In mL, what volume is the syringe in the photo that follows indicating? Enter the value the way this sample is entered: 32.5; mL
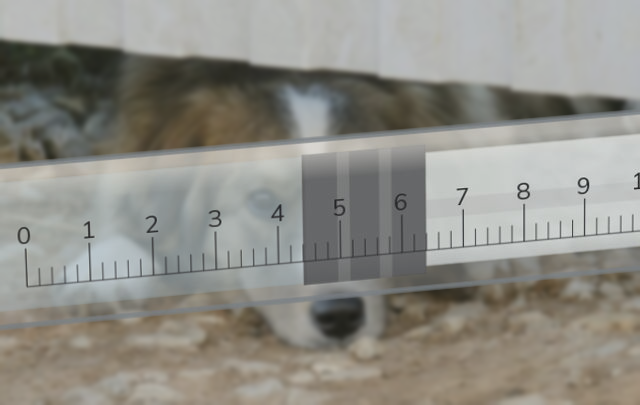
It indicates 4.4; mL
